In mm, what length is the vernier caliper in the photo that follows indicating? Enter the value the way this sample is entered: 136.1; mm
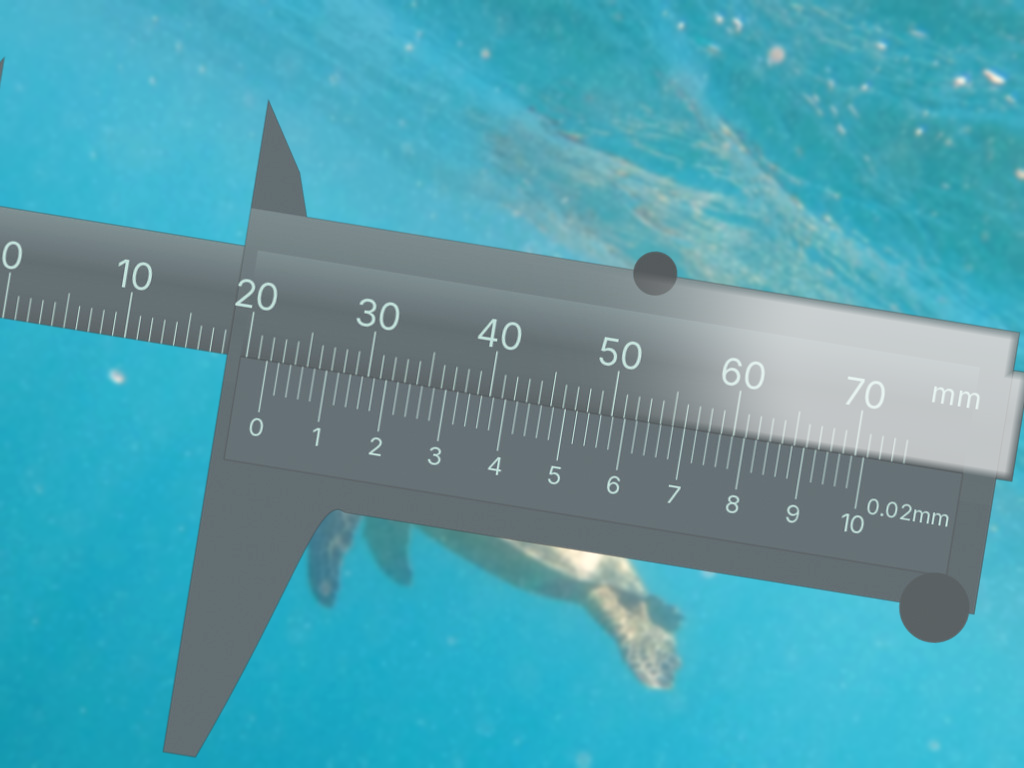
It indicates 21.7; mm
